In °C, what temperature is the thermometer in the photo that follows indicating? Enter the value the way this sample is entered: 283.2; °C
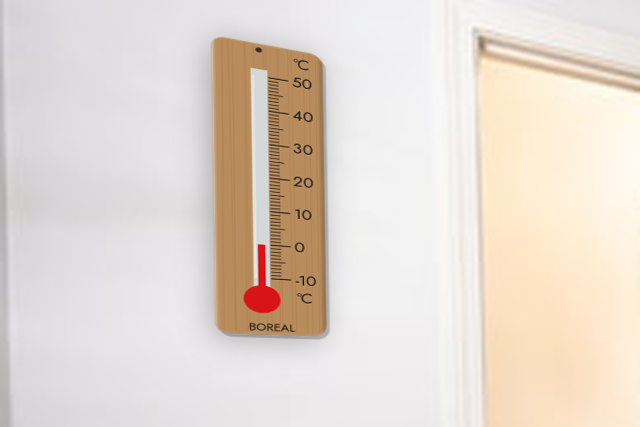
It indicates 0; °C
